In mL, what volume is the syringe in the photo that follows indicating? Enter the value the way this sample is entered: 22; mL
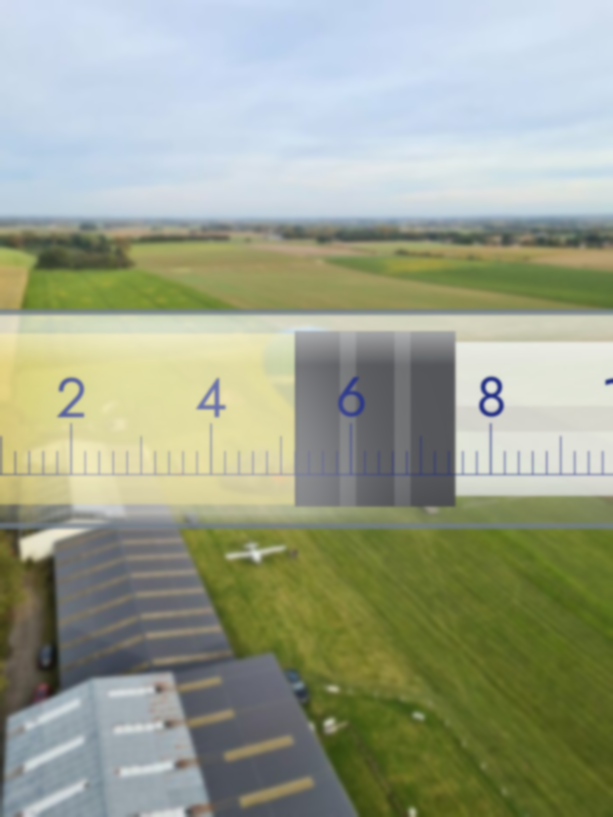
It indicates 5.2; mL
